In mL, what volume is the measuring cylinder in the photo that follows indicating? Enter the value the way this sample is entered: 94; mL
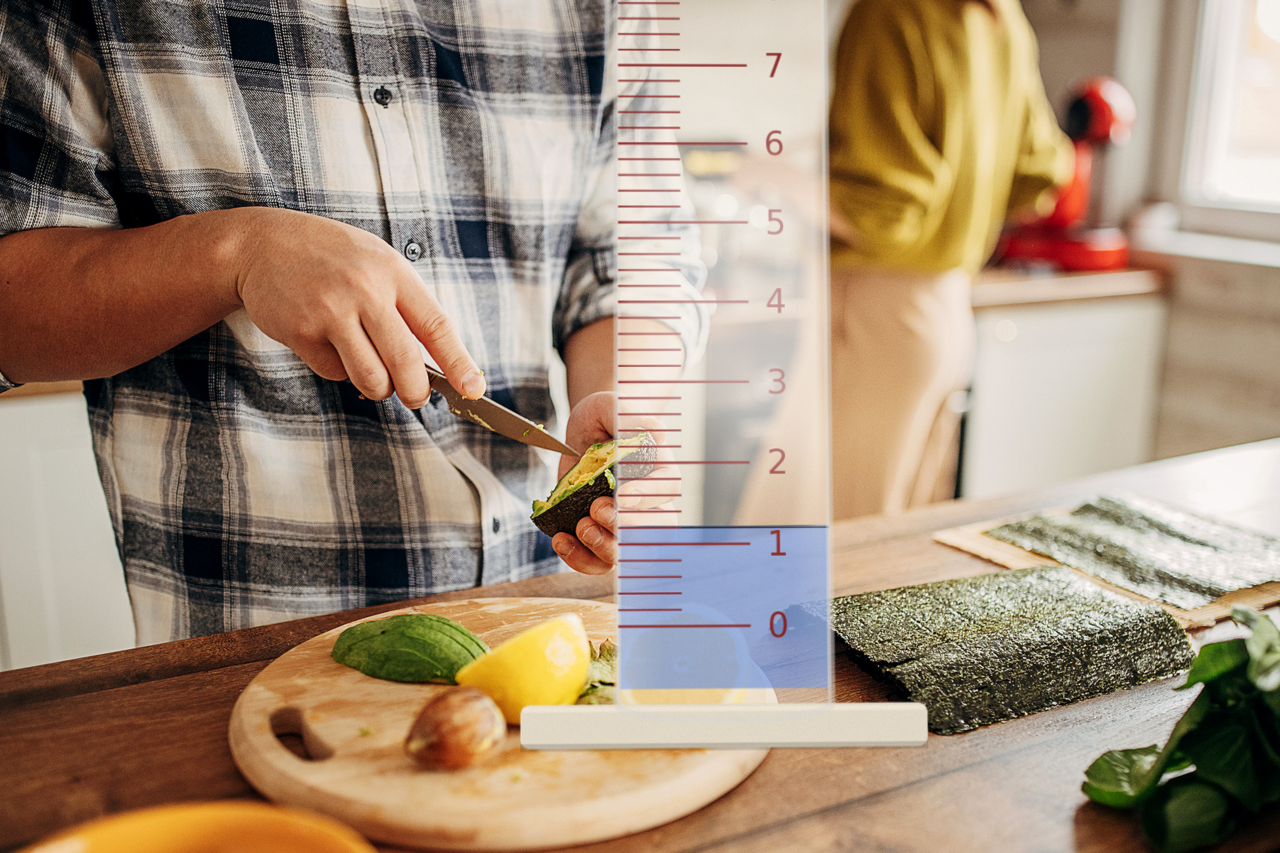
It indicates 1.2; mL
